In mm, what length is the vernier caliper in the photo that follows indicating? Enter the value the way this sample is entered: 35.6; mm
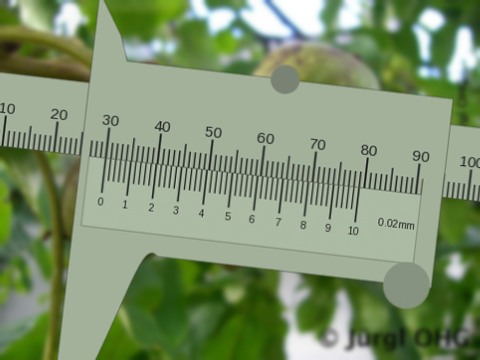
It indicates 30.0; mm
